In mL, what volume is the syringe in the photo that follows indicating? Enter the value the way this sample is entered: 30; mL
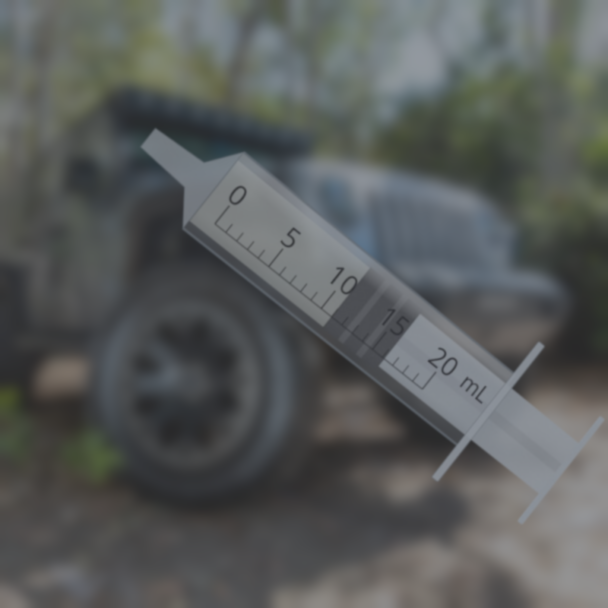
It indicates 11; mL
